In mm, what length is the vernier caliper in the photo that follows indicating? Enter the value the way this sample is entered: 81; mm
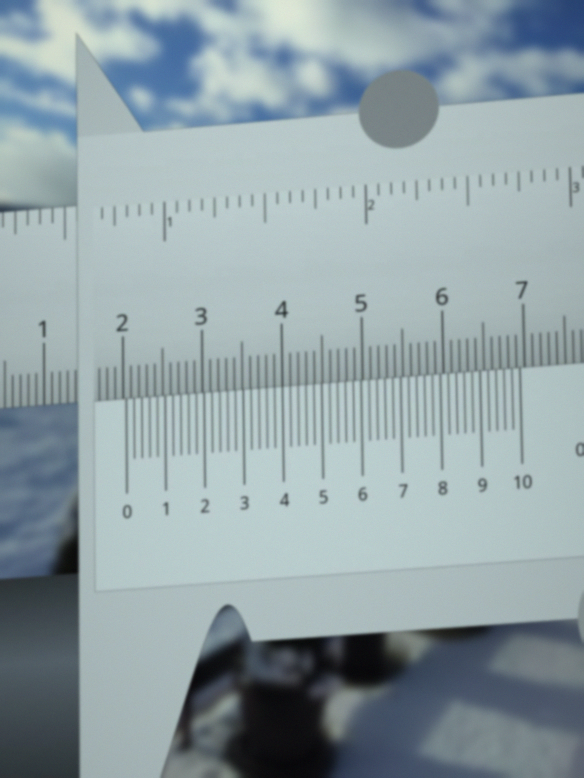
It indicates 20.4; mm
